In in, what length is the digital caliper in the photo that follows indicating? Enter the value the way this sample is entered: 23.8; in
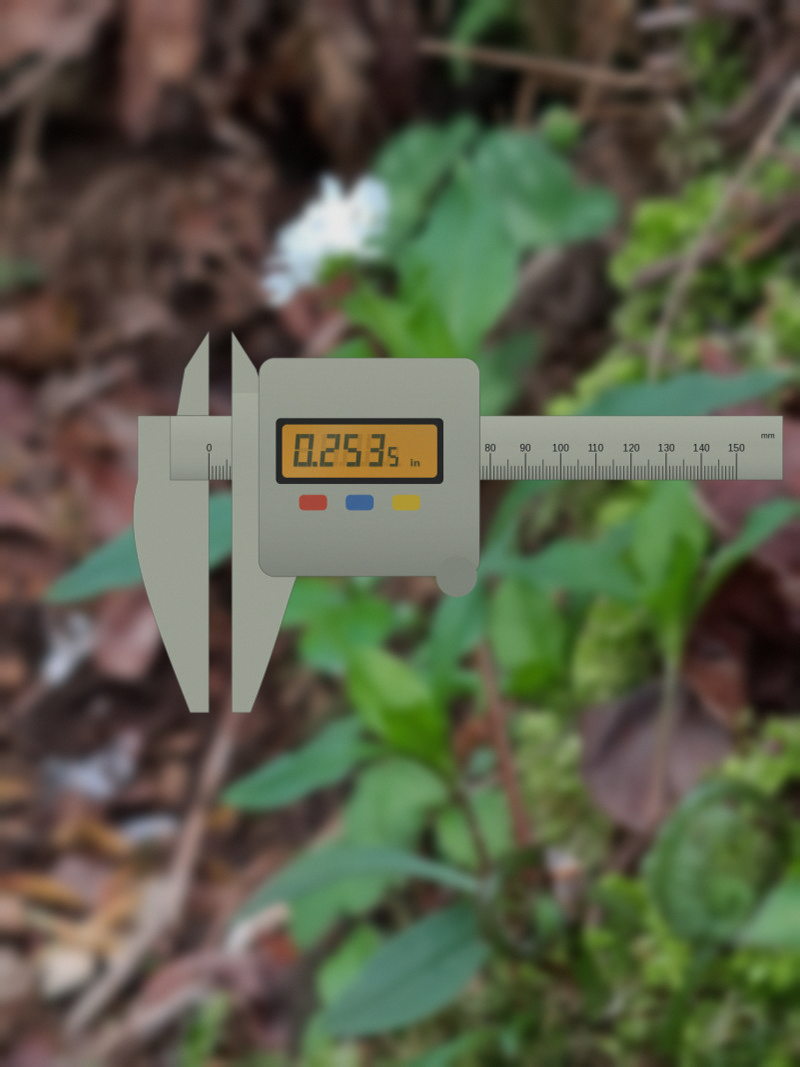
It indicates 0.2535; in
